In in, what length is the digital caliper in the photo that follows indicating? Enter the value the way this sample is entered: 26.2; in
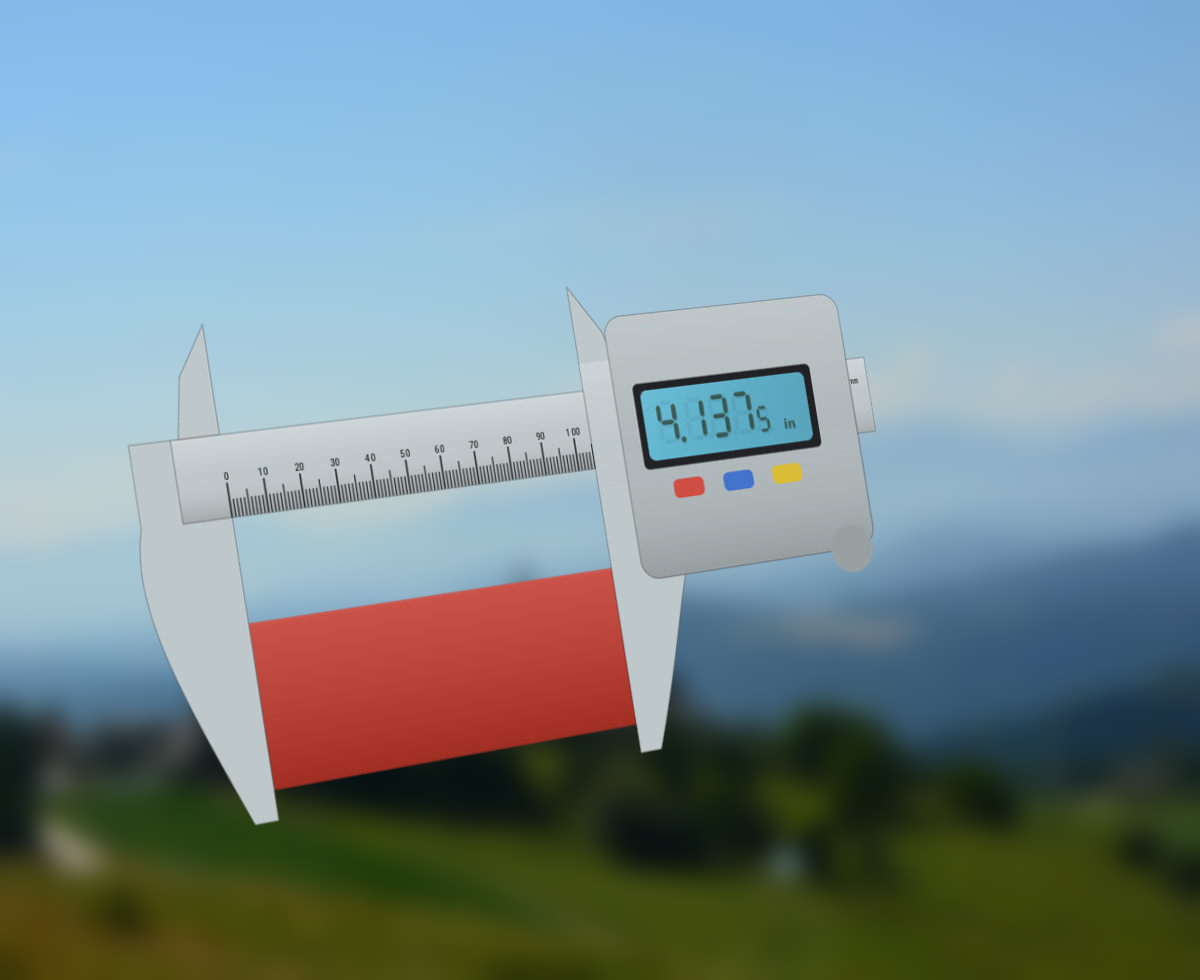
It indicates 4.1375; in
